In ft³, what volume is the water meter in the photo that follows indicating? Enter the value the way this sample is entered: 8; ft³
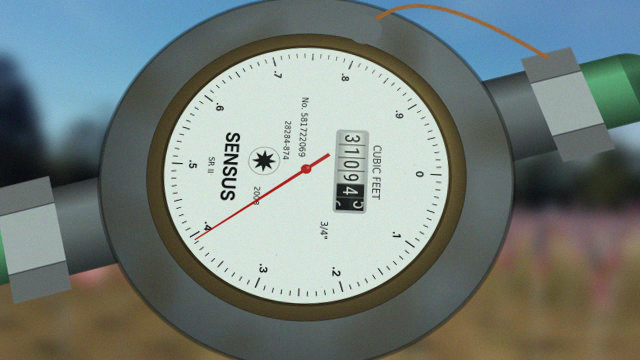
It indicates 310945.39; ft³
